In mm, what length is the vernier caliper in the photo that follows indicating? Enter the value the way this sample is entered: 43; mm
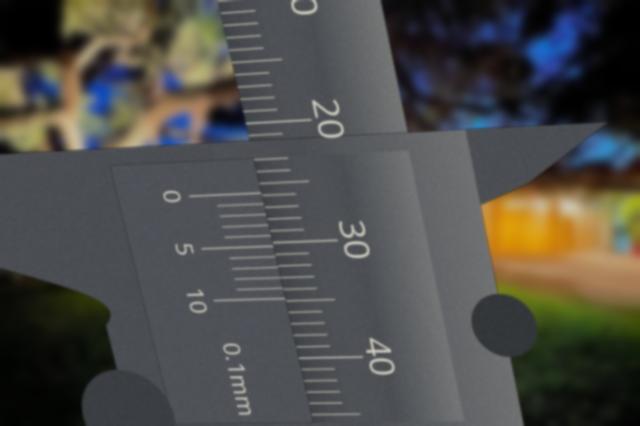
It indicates 25.8; mm
